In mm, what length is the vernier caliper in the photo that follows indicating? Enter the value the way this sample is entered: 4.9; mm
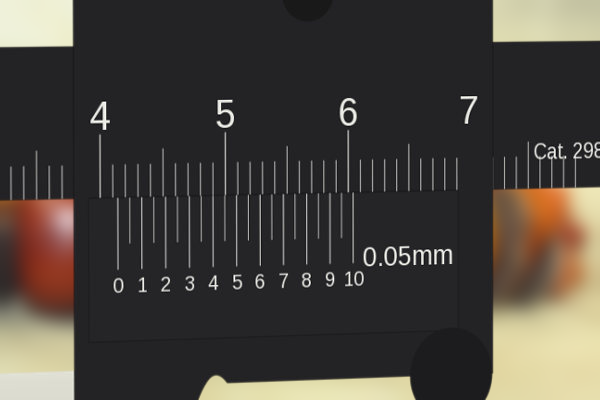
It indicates 41.4; mm
